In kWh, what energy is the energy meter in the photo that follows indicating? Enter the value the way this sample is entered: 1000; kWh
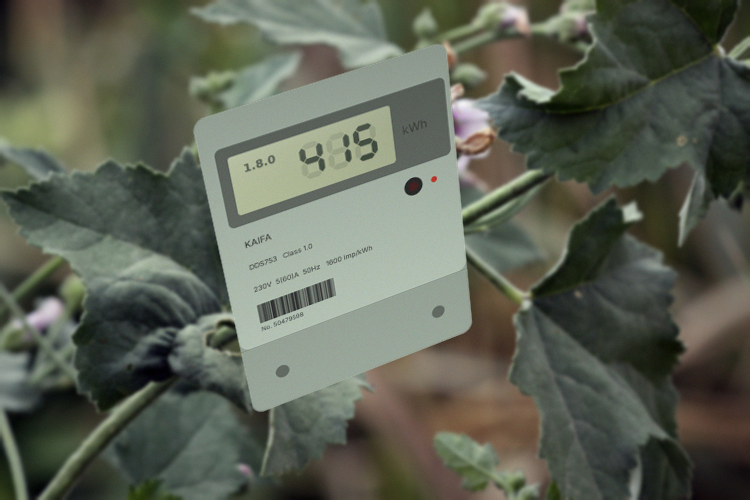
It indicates 415; kWh
